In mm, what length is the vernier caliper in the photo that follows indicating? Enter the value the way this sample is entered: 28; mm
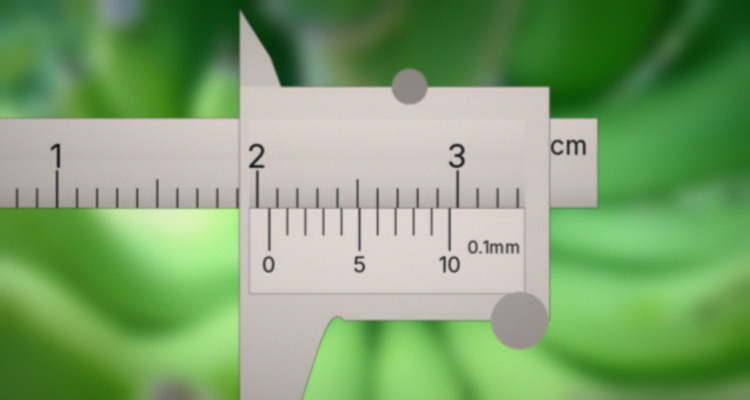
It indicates 20.6; mm
